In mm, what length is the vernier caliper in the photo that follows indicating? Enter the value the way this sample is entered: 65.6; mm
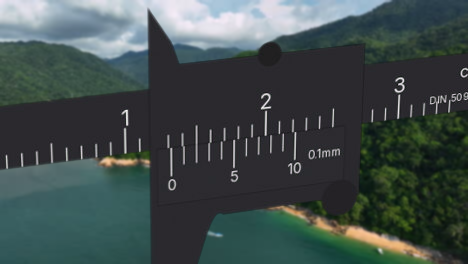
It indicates 13.2; mm
